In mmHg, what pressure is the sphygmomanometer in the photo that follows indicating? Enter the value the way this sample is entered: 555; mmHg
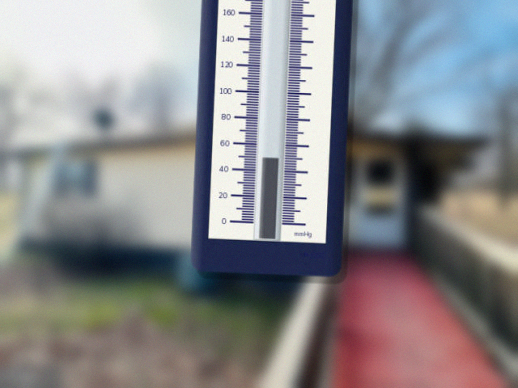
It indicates 50; mmHg
